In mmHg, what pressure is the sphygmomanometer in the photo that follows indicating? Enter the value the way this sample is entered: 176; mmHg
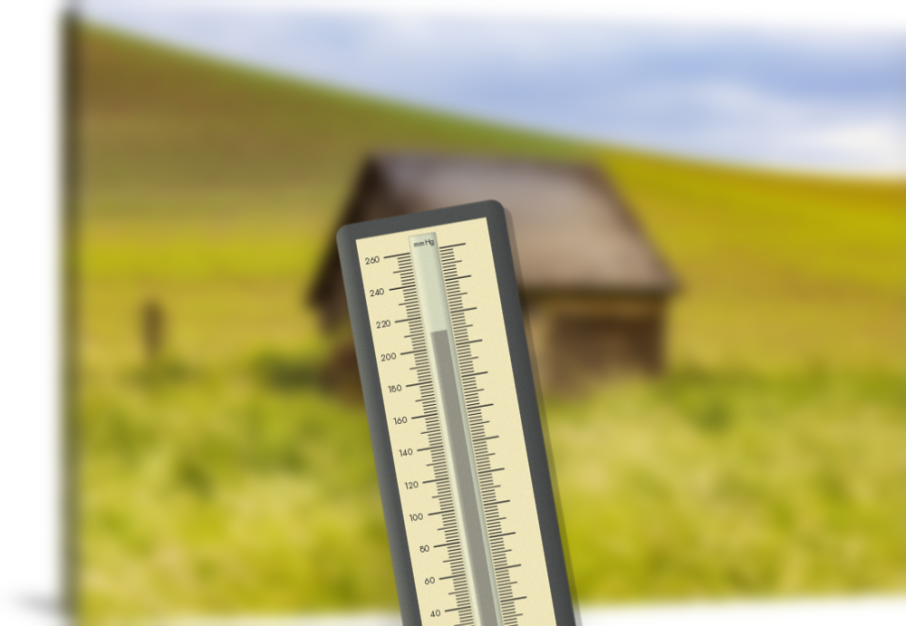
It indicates 210; mmHg
